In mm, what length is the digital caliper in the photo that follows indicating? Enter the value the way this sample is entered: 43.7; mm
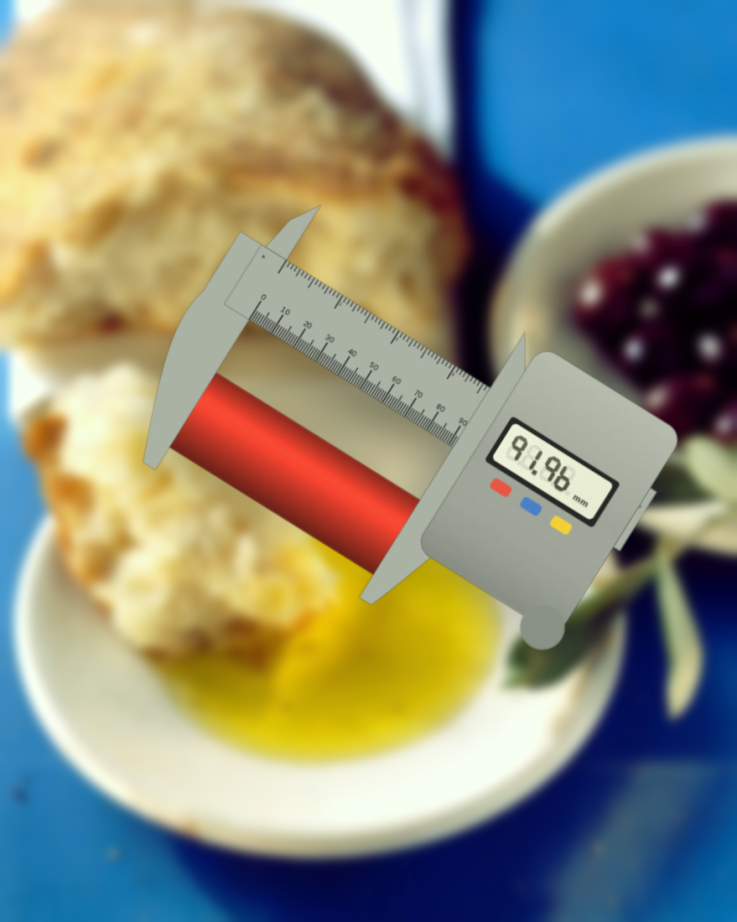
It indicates 91.96; mm
